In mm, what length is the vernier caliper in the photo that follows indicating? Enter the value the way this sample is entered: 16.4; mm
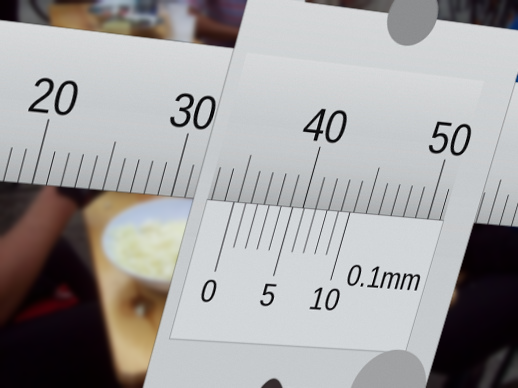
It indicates 34.7; mm
